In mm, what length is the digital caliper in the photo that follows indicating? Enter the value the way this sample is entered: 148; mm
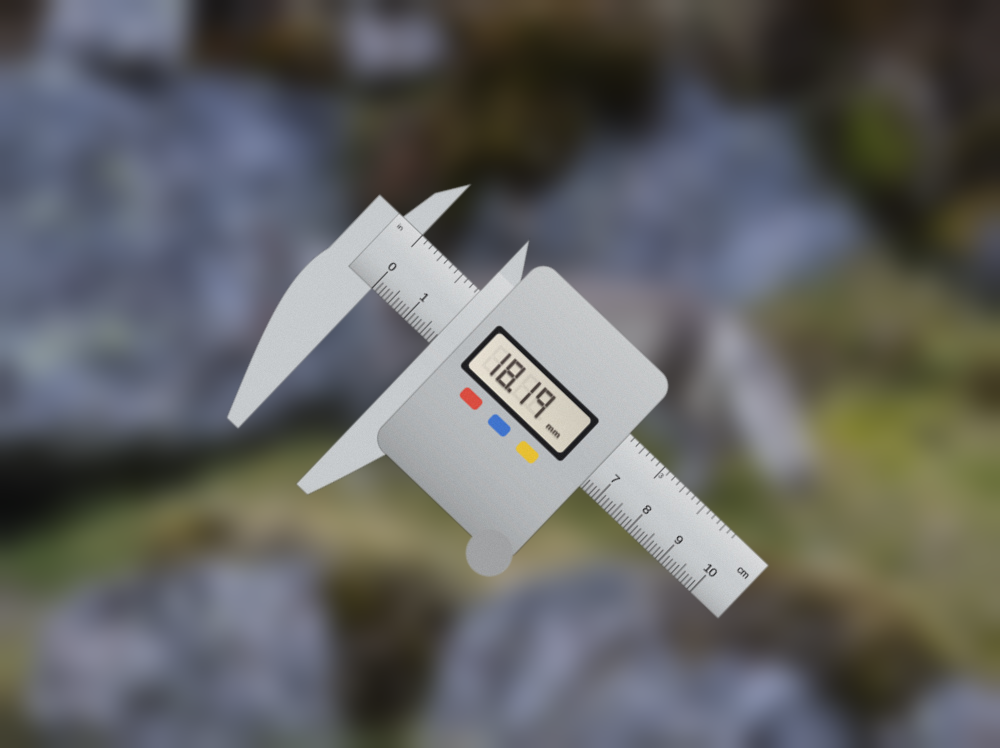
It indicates 18.19; mm
